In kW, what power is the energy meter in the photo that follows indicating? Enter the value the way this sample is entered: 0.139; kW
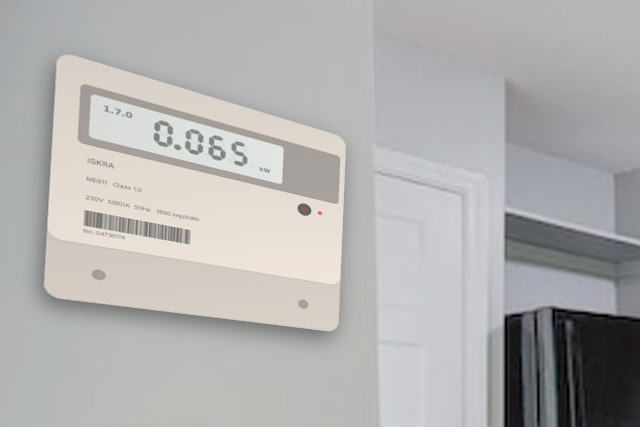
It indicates 0.065; kW
